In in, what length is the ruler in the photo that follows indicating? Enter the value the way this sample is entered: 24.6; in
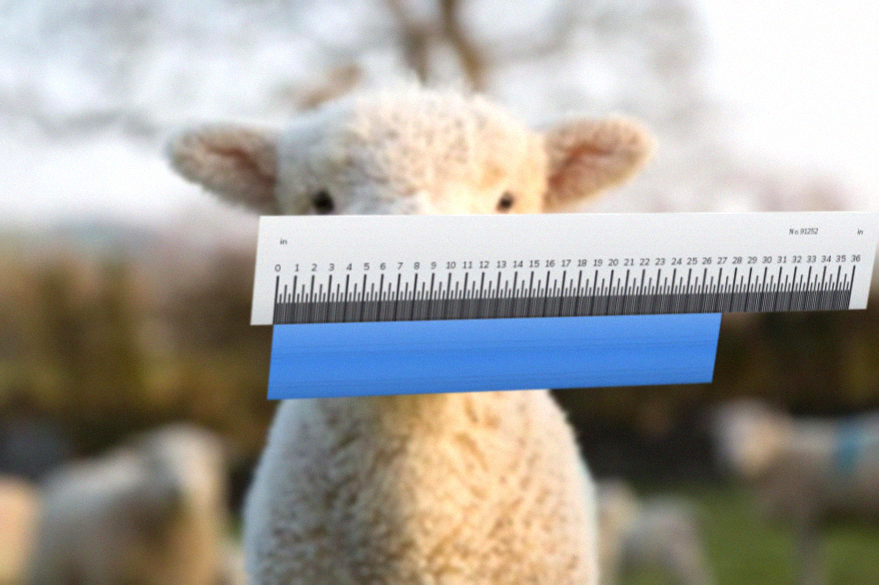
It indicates 27.5; in
